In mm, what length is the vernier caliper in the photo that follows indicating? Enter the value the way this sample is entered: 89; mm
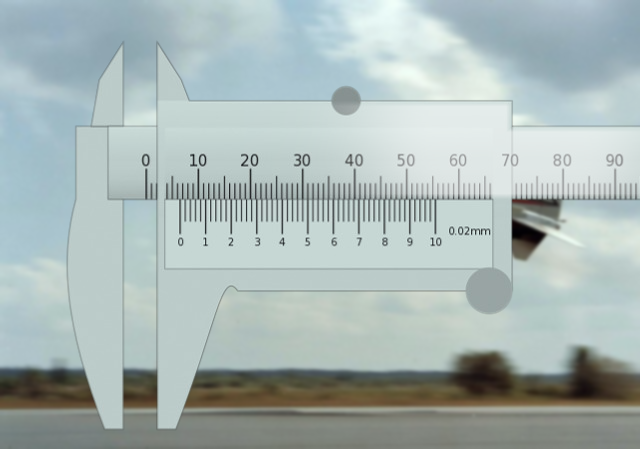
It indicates 6.5; mm
